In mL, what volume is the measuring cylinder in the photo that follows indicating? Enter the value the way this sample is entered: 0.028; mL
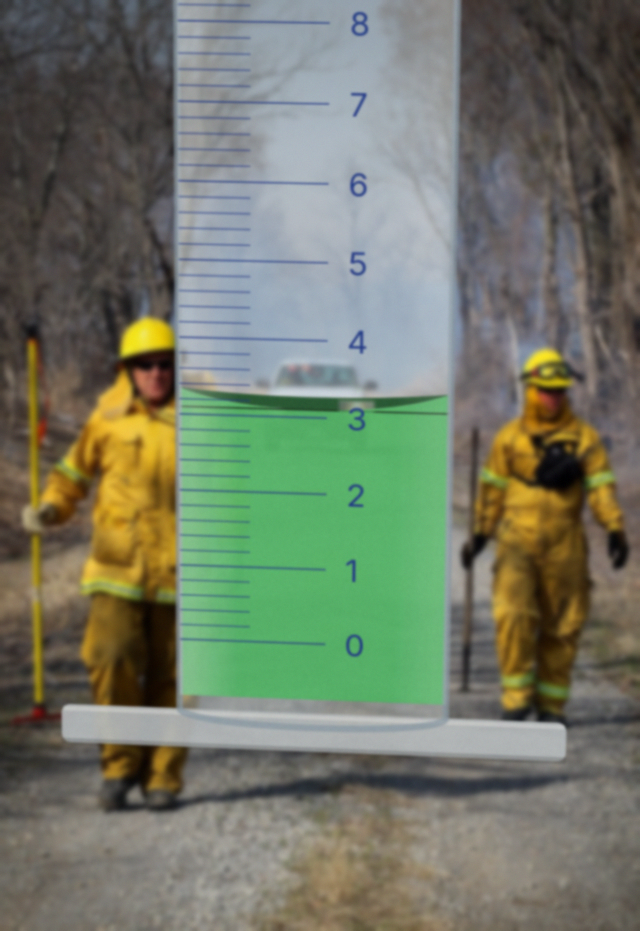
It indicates 3.1; mL
